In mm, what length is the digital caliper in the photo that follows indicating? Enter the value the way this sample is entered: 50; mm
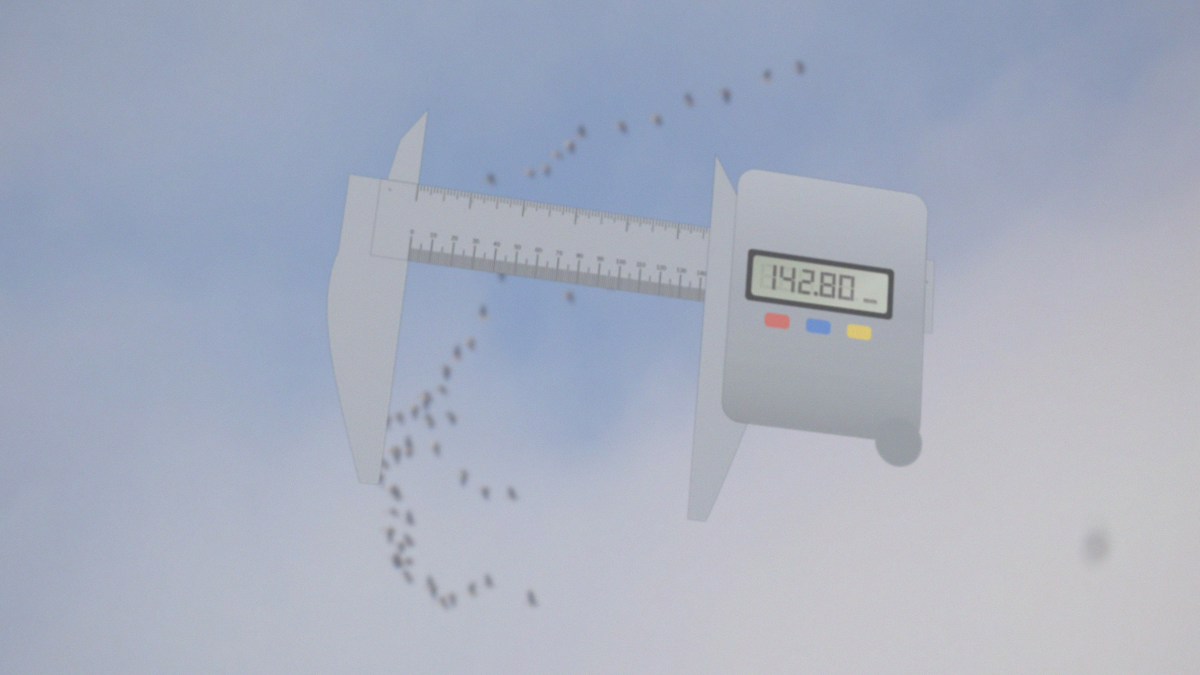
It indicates 142.80; mm
